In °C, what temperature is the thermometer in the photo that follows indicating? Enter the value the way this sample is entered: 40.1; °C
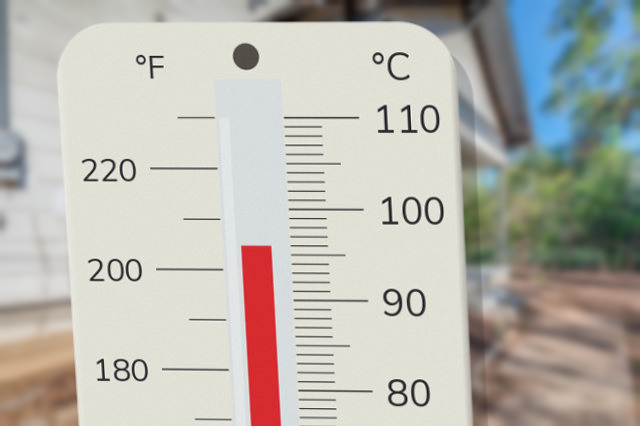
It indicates 96; °C
